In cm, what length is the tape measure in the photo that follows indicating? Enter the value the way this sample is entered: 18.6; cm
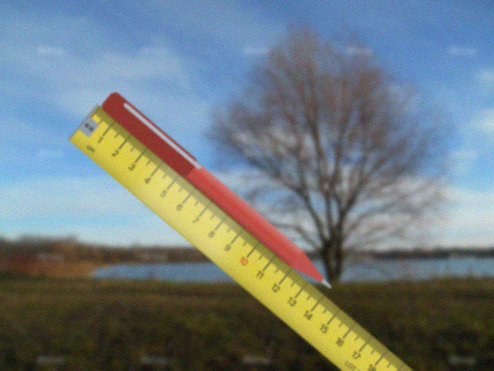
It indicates 14; cm
